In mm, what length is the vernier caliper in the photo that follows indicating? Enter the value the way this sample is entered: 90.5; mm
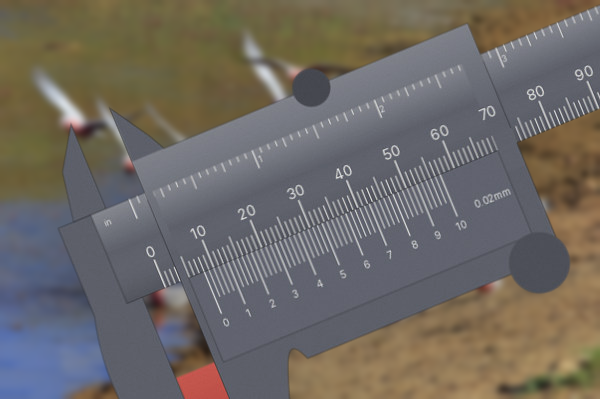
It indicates 8.0; mm
